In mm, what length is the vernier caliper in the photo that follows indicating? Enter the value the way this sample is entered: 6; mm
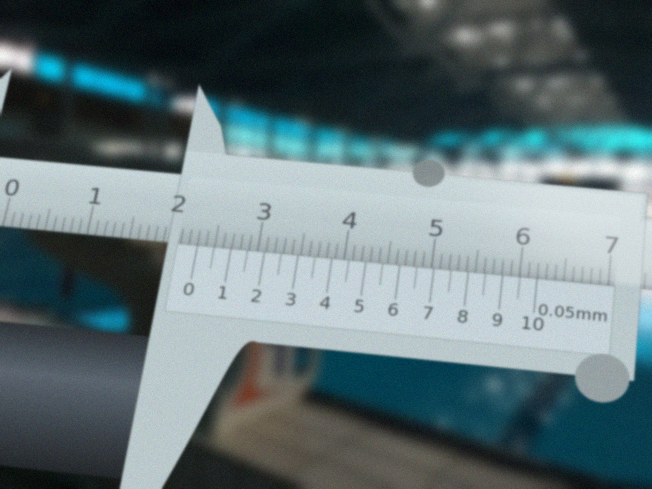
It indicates 23.0; mm
